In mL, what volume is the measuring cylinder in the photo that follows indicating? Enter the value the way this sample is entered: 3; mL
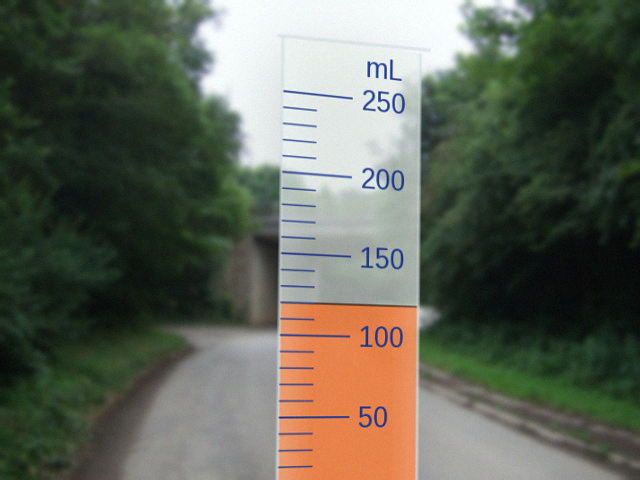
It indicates 120; mL
